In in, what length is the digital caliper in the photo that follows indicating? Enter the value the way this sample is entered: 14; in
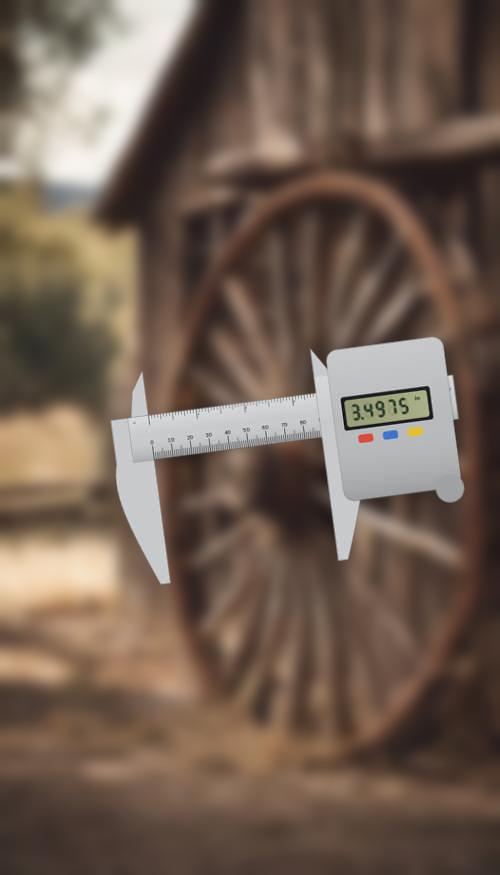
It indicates 3.4975; in
